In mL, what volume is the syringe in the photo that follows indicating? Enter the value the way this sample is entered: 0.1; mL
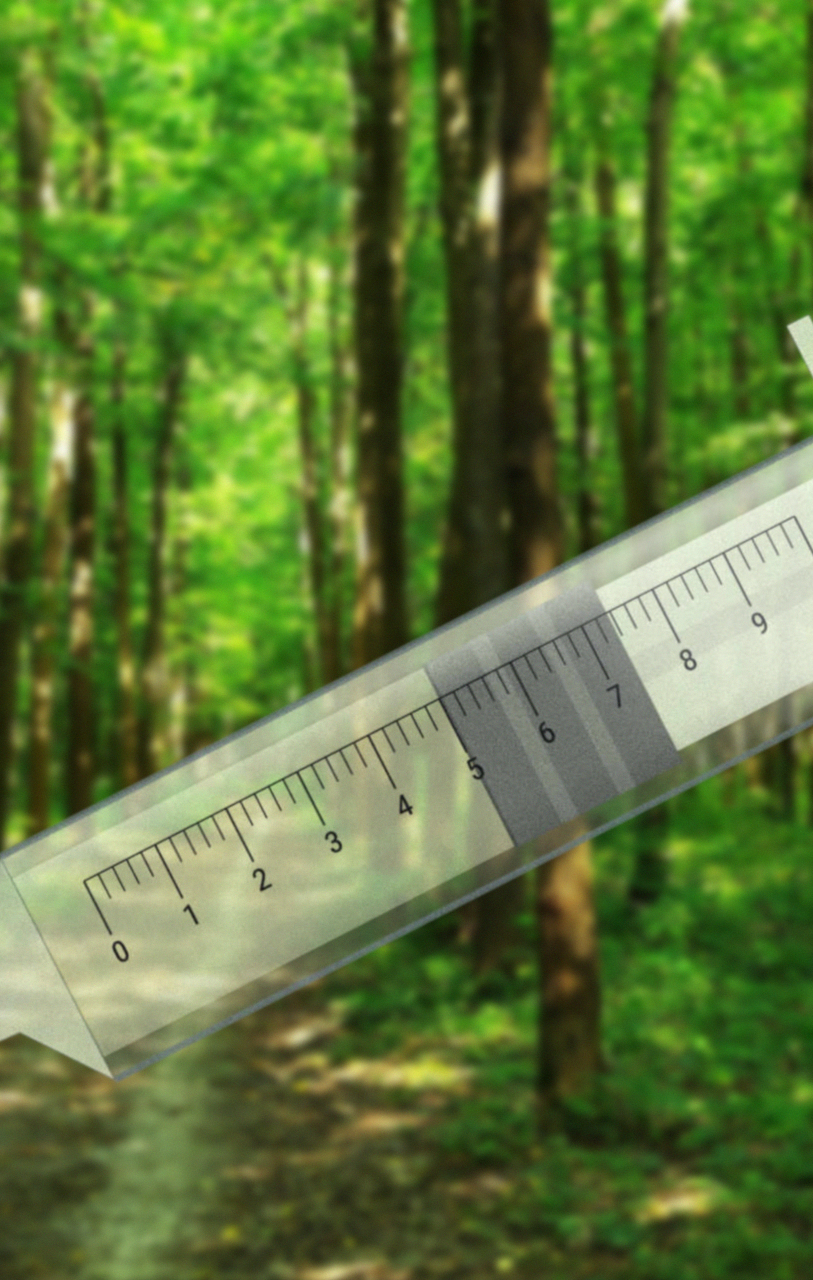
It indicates 5; mL
